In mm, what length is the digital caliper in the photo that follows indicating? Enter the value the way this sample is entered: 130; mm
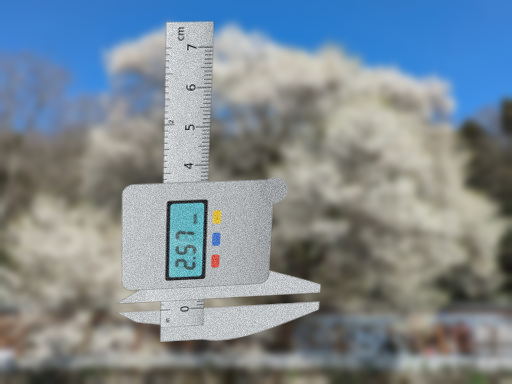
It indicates 2.57; mm
